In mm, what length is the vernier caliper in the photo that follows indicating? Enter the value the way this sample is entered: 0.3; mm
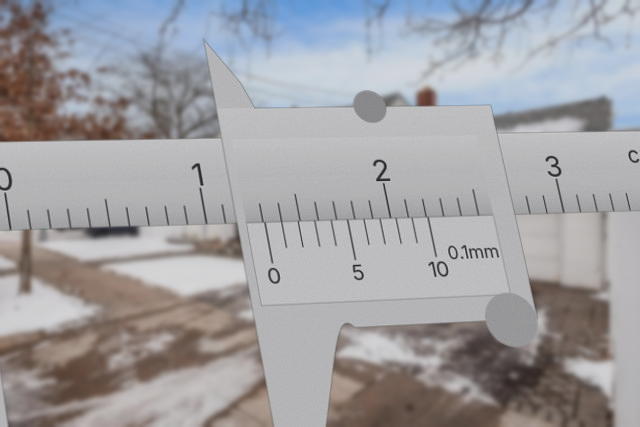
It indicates 13.1; mm
